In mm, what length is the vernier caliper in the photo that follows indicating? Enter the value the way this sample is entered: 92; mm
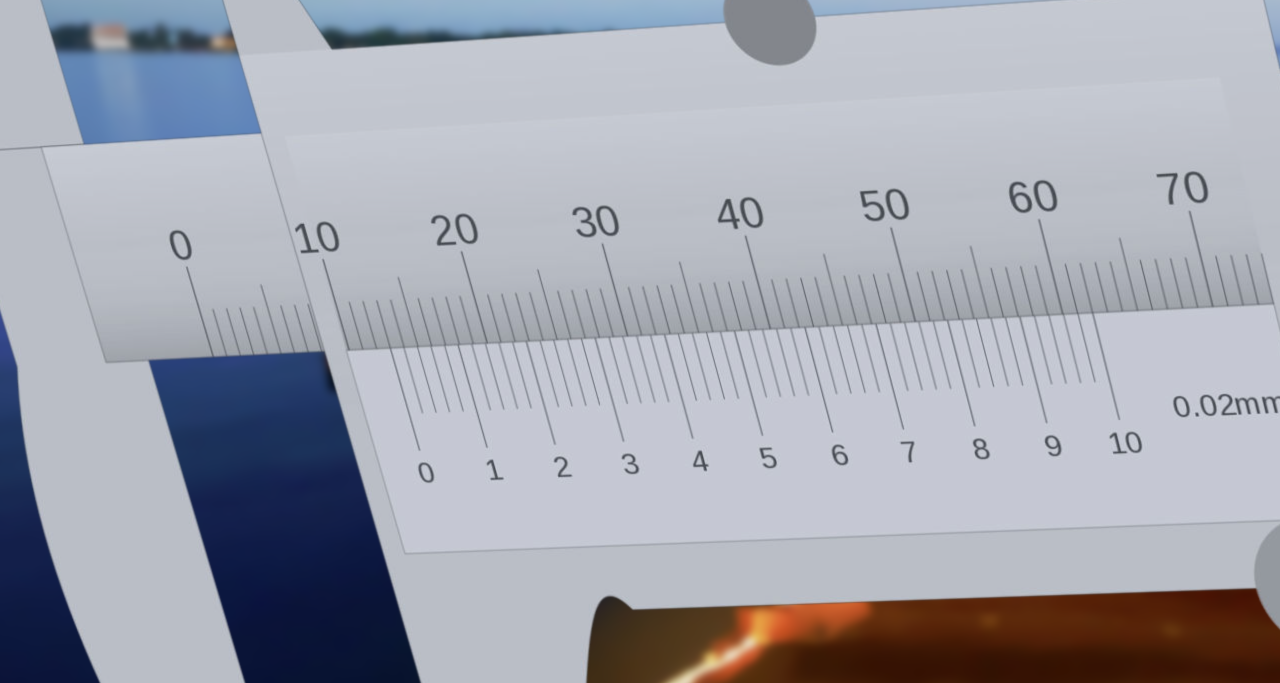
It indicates 13.0; mm
